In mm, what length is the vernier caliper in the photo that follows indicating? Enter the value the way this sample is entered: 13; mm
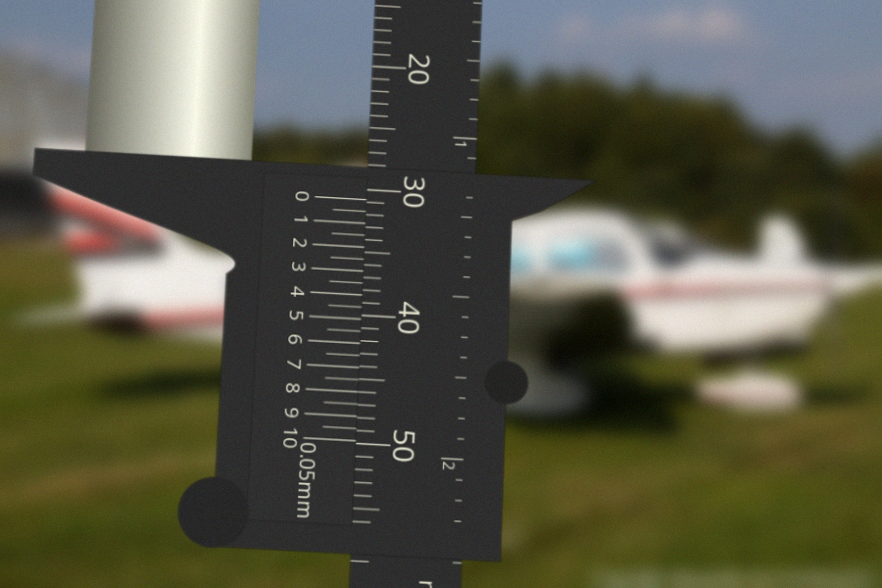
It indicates 30.8; mm
